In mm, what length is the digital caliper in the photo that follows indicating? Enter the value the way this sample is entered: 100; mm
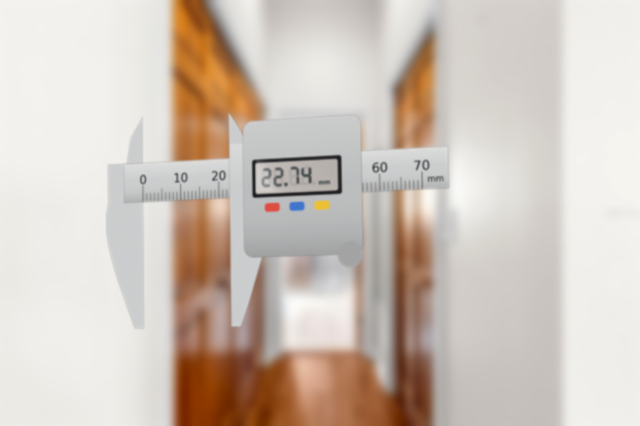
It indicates 22.74; mm
